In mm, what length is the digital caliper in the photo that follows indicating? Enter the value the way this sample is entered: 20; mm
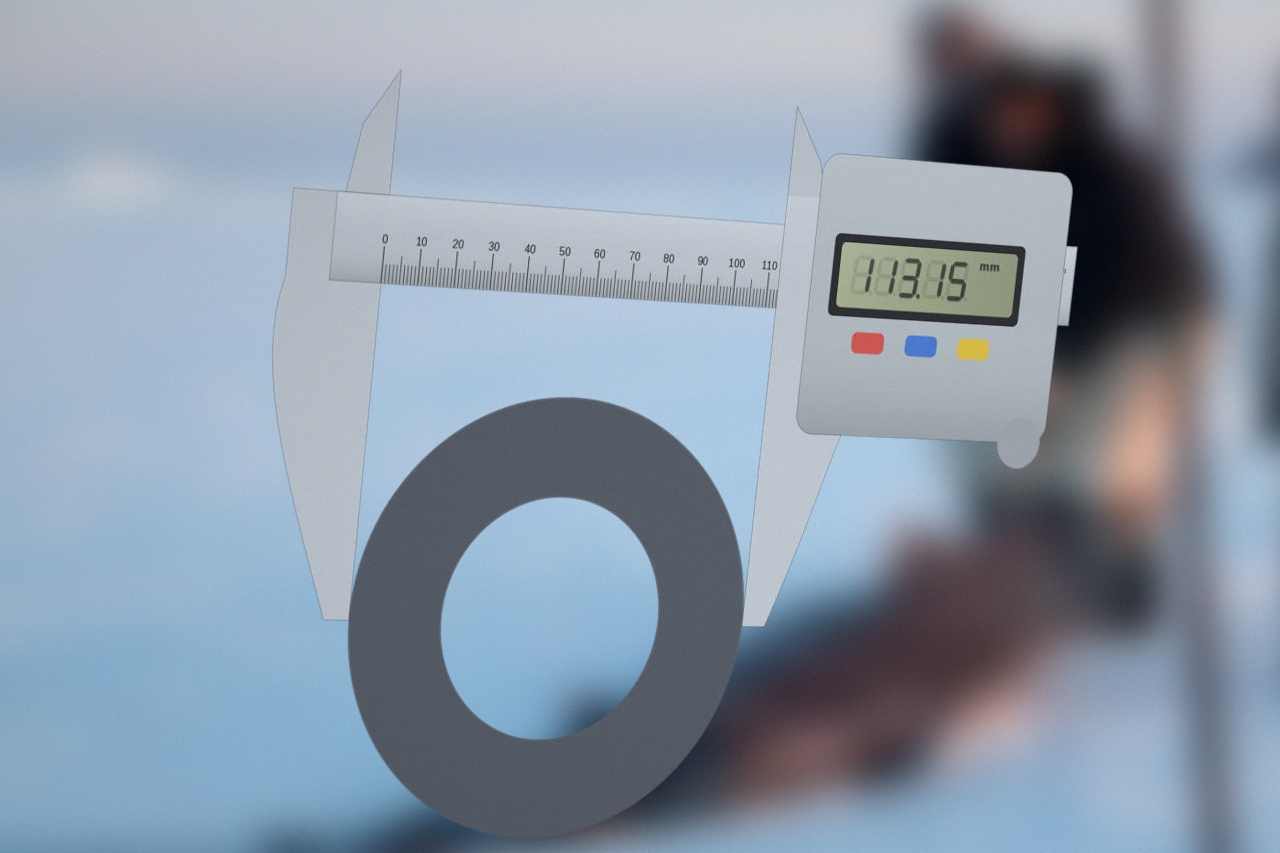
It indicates 113.15; mm
